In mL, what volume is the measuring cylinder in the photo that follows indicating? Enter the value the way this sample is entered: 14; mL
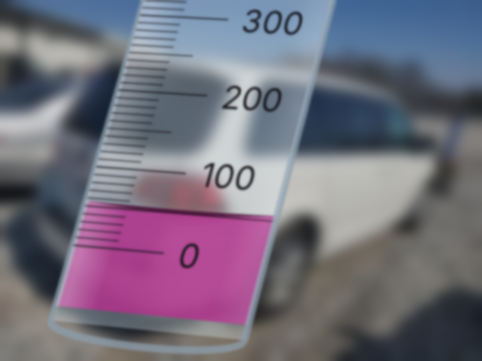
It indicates 50; mL
